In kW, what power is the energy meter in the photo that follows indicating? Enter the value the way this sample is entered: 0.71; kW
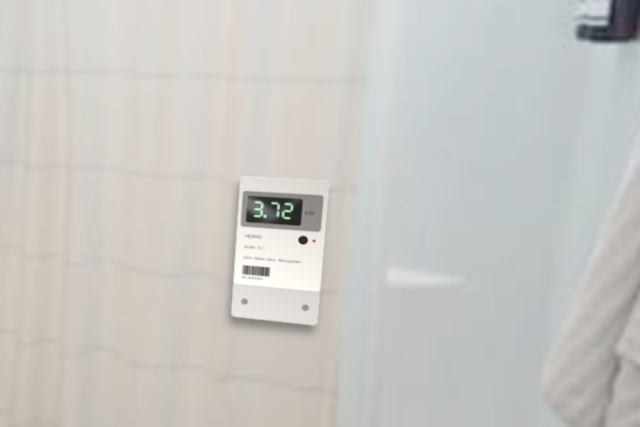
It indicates 3.72; kW
